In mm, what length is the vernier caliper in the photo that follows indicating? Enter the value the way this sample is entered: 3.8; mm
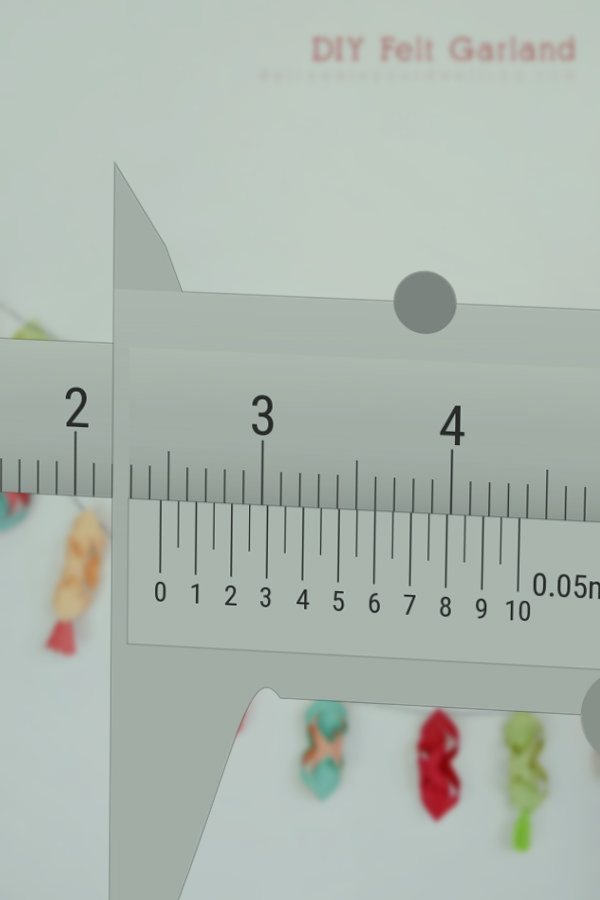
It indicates 24.6; mm
